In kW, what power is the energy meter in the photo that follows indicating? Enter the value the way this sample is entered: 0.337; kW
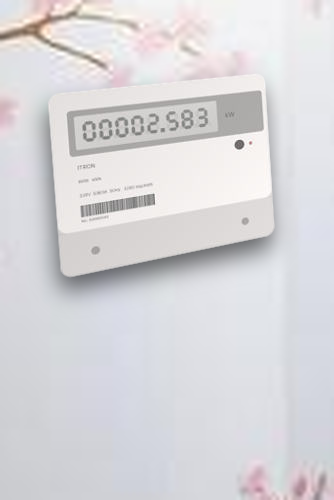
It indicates 2.583; kW
